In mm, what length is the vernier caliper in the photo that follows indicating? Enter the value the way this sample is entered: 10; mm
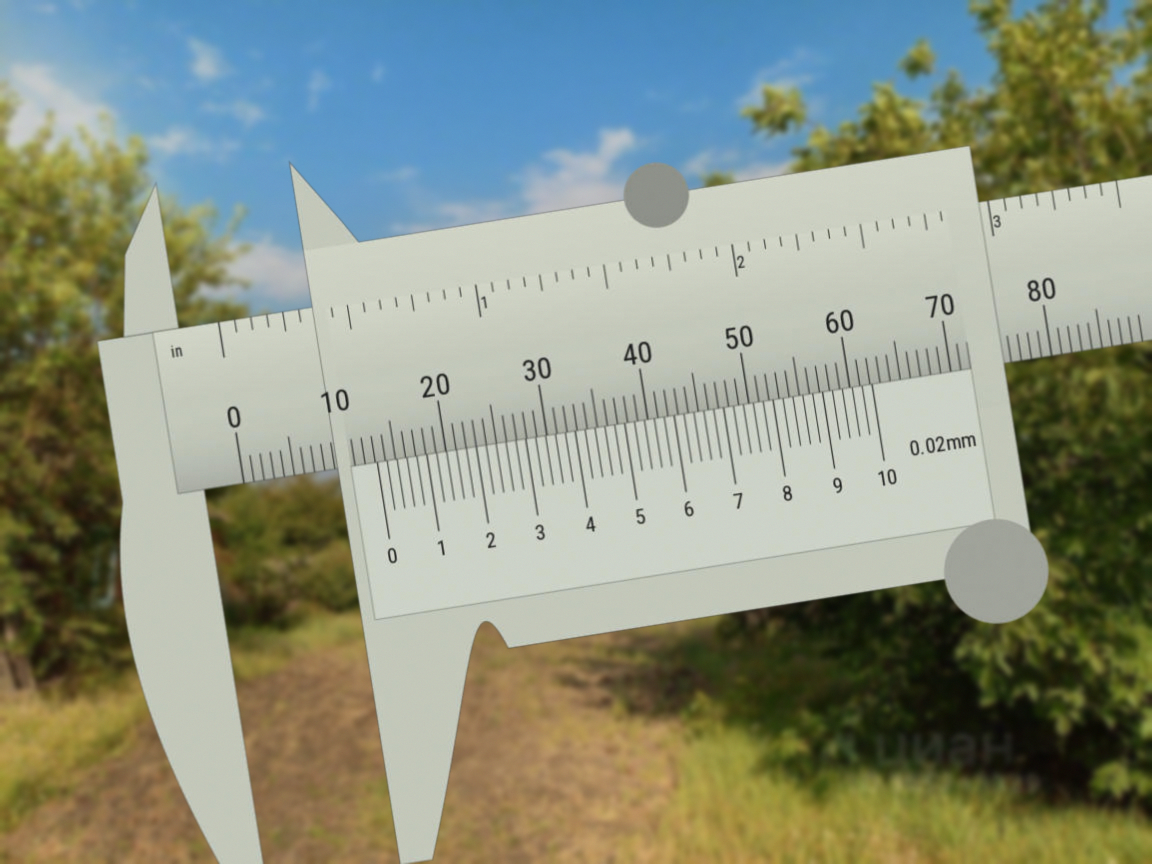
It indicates 13.2; mm
